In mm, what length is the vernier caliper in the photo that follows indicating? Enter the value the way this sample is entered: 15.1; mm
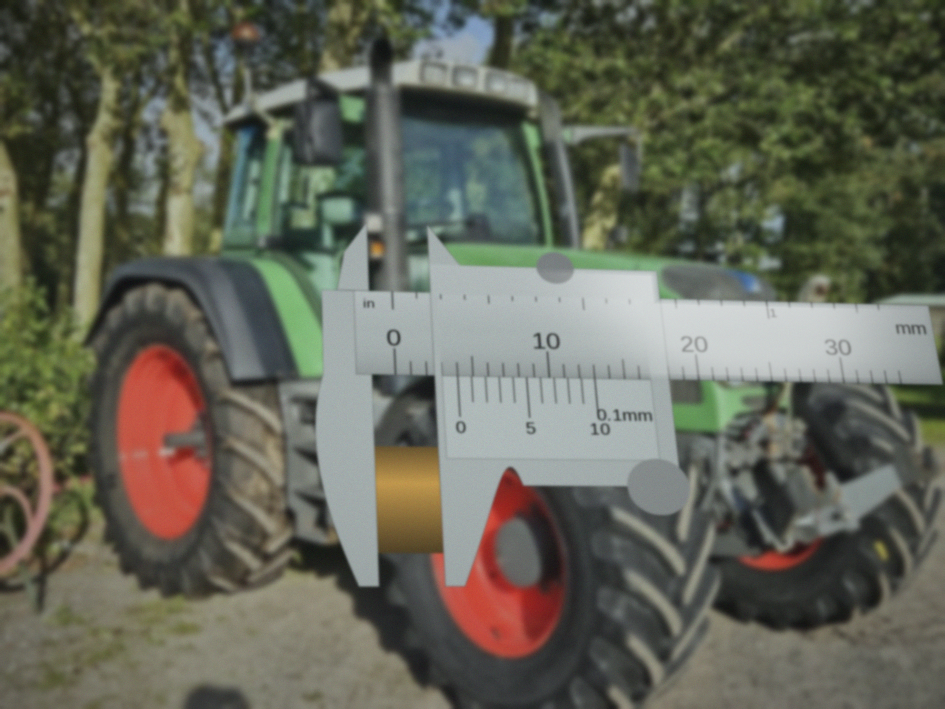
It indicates 4.0; mm
